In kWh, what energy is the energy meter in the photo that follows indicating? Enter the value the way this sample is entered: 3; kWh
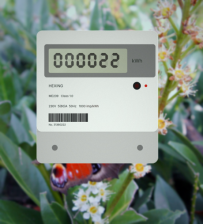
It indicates 22; kWh
